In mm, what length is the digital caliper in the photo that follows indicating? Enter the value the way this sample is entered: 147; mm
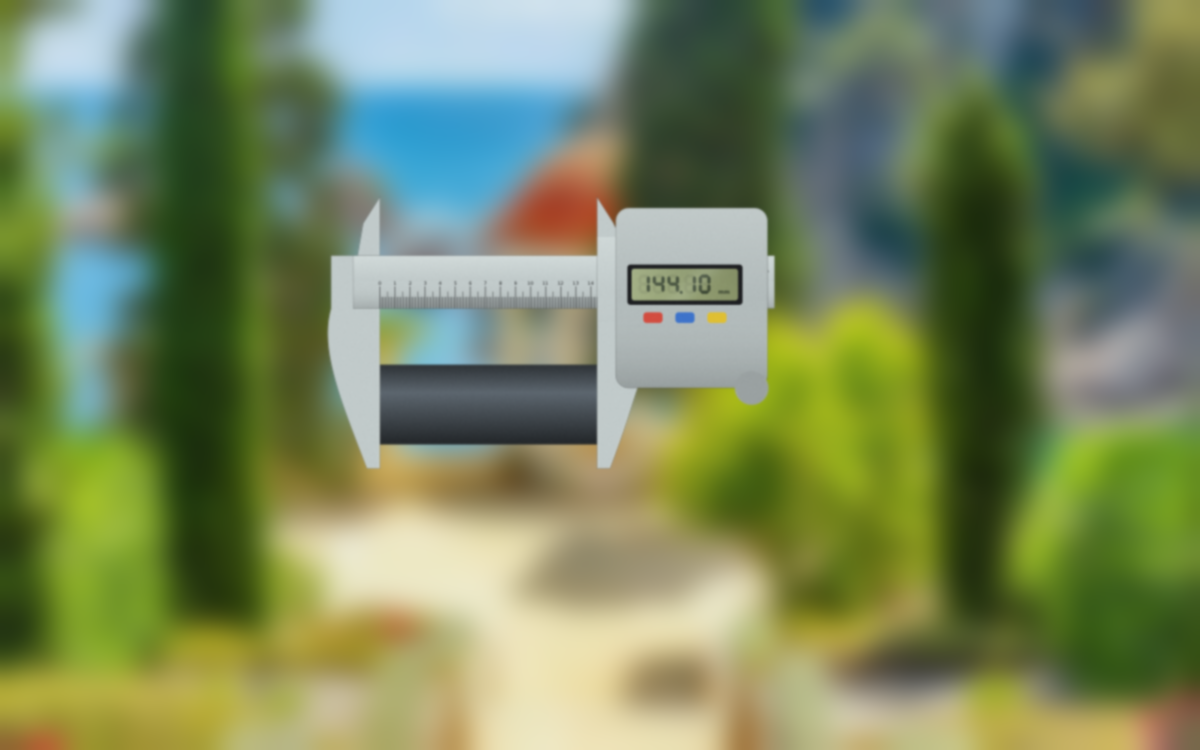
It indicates 144.10; mm
